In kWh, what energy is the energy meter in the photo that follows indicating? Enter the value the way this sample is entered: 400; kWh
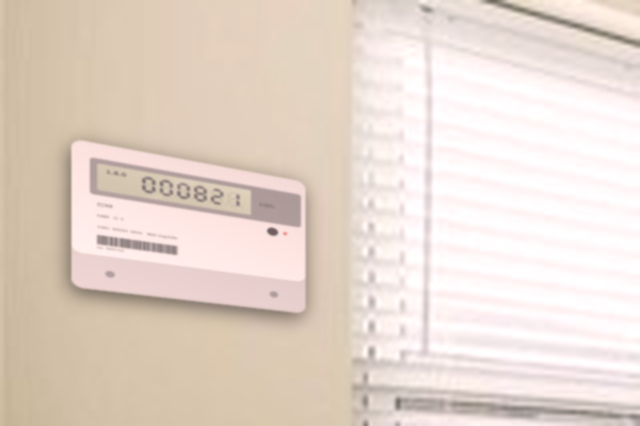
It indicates 821; kWh
